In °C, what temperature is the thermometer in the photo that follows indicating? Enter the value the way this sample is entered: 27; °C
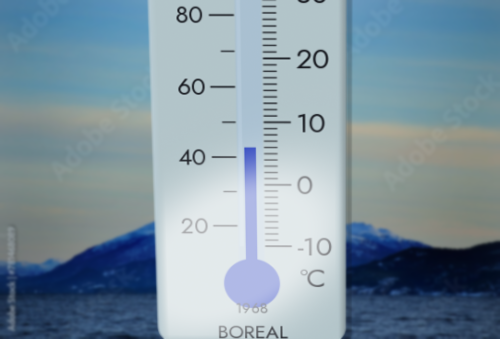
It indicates 6; °C
